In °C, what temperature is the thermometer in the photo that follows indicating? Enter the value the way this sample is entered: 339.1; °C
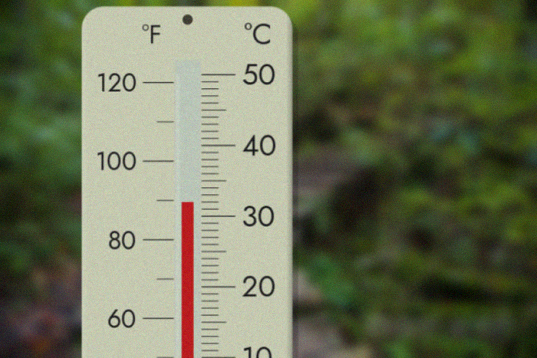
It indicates 32; °C
